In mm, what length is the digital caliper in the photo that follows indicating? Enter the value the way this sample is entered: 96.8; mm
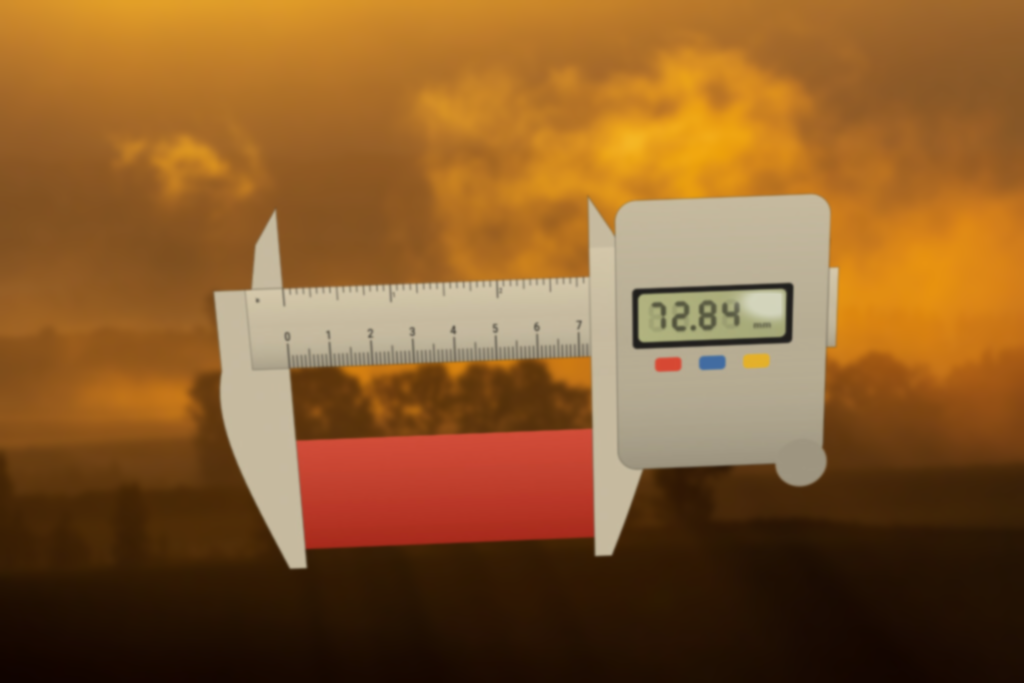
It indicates 72.84; mm
